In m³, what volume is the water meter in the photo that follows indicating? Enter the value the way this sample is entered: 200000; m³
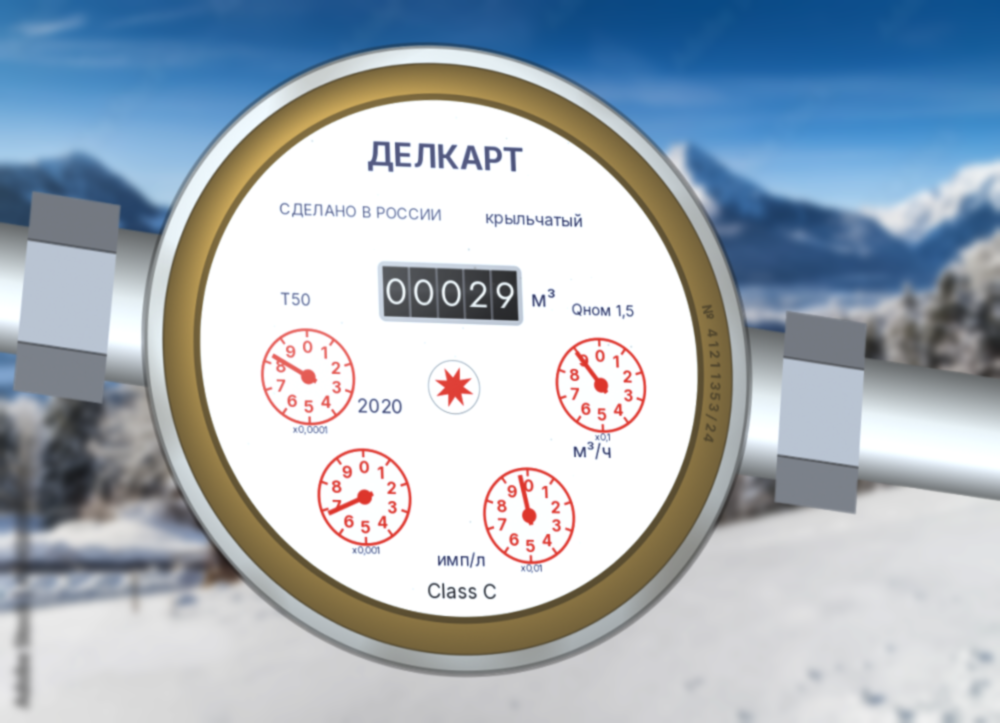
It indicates 29.8968; m³
